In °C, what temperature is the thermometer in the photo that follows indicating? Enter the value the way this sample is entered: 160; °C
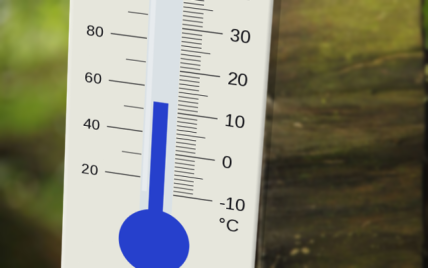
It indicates 12; °C
